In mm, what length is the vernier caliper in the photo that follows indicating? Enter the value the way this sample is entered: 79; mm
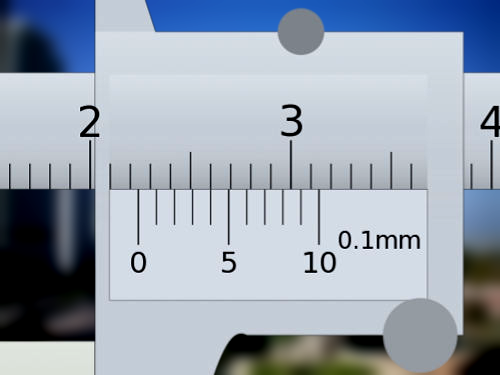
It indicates 22.4; mm
